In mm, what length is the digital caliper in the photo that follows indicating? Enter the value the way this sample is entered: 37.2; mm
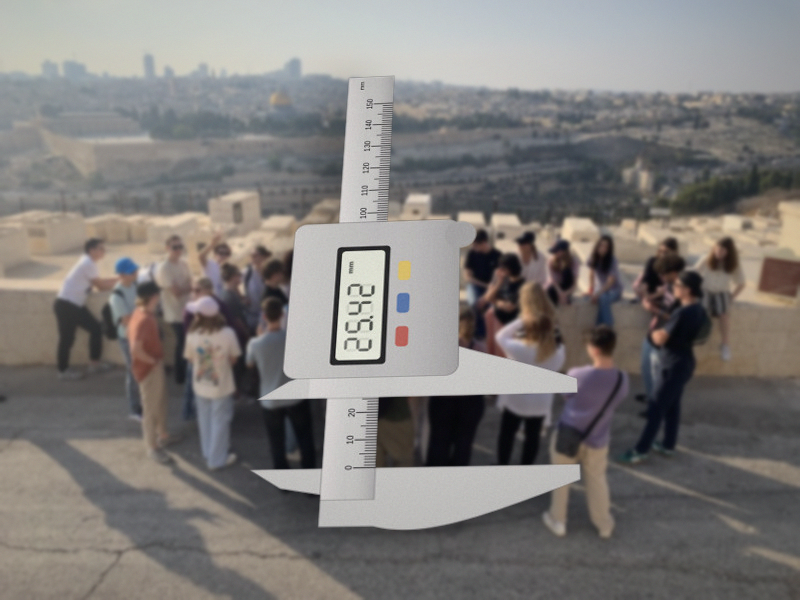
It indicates 25.42; mm
